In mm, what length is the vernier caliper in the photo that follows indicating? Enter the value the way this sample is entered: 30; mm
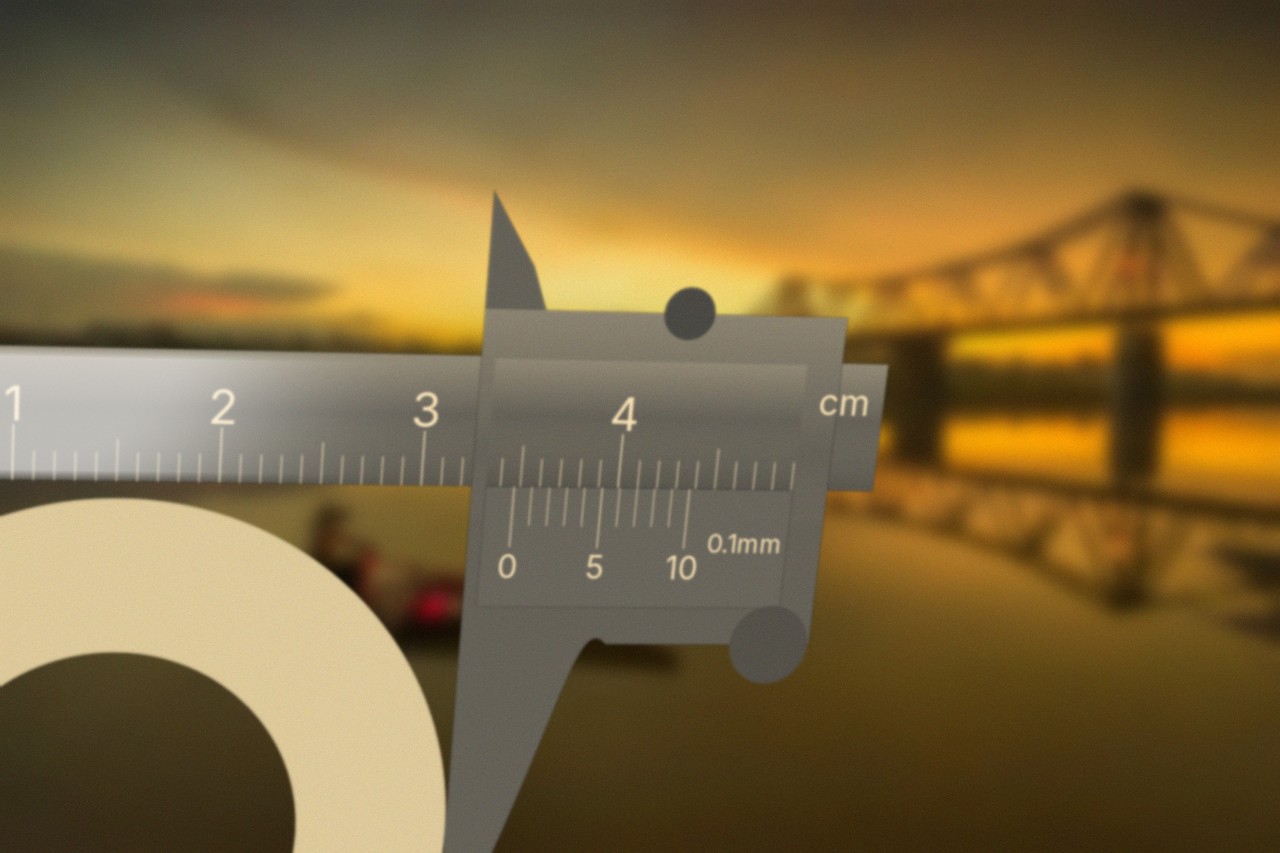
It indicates 34.7; mm
